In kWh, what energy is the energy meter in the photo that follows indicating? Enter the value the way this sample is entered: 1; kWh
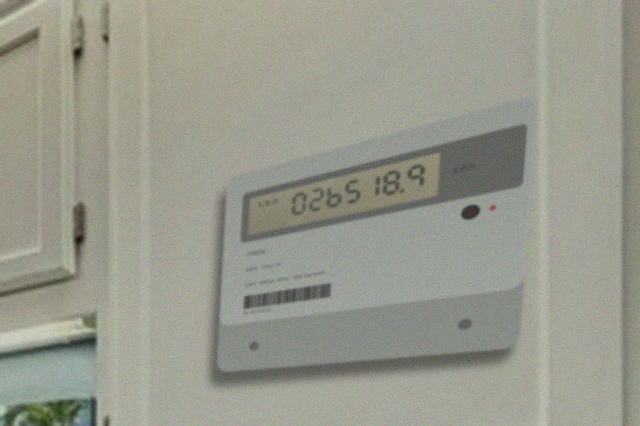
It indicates 26518.9; kWh
